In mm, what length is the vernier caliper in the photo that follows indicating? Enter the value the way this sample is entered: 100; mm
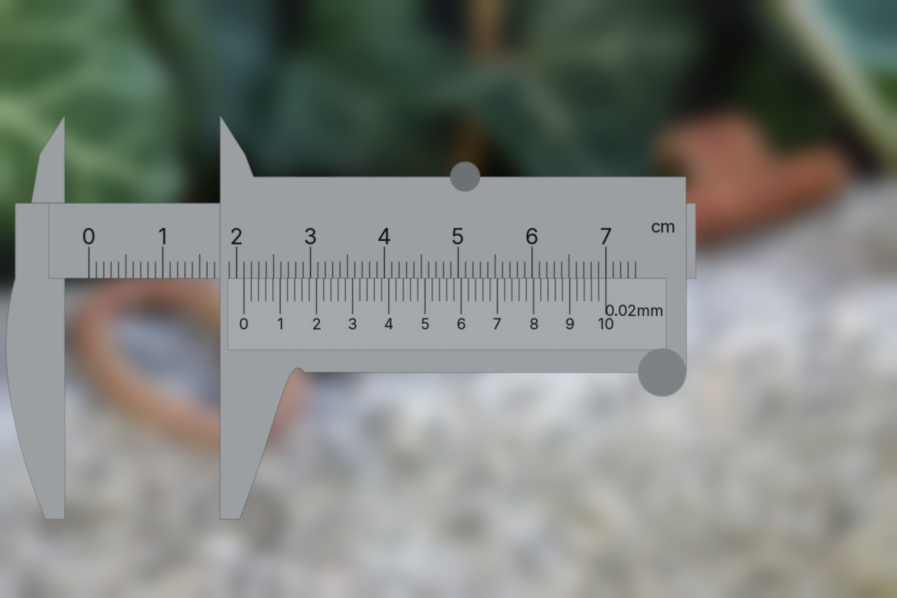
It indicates 21.0; mm
